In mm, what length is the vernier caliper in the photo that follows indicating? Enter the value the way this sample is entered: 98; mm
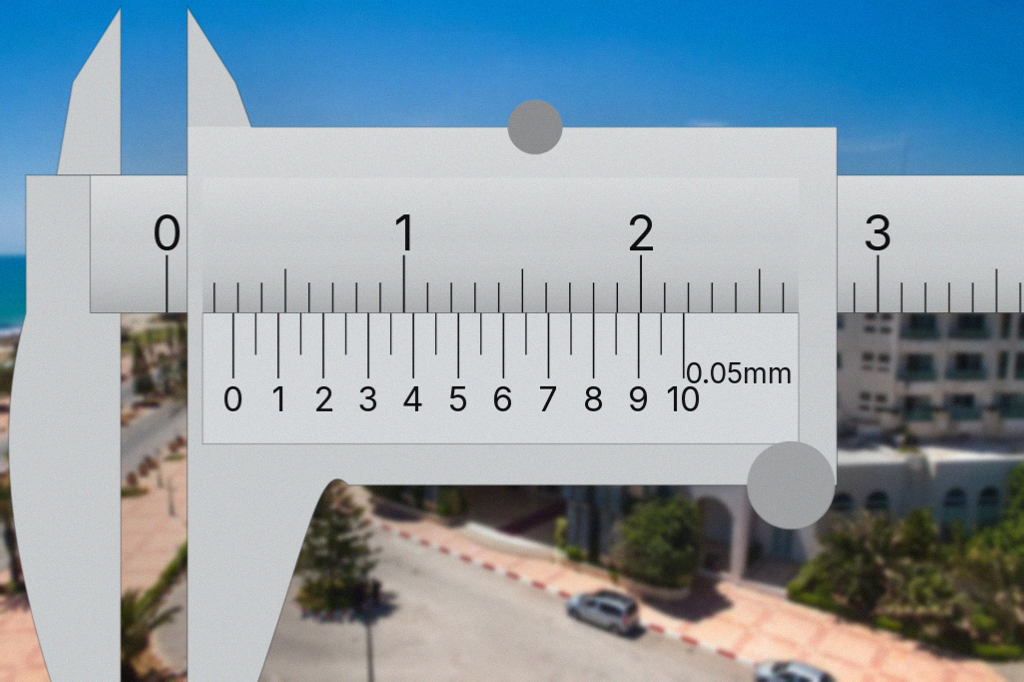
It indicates 2.80; mm
